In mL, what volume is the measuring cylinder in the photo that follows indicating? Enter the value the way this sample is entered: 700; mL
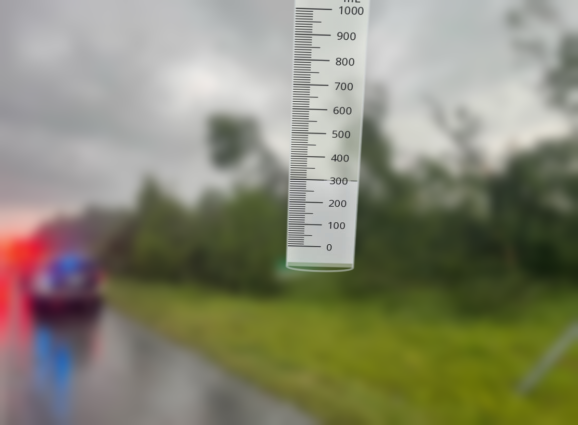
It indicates 300; mL
